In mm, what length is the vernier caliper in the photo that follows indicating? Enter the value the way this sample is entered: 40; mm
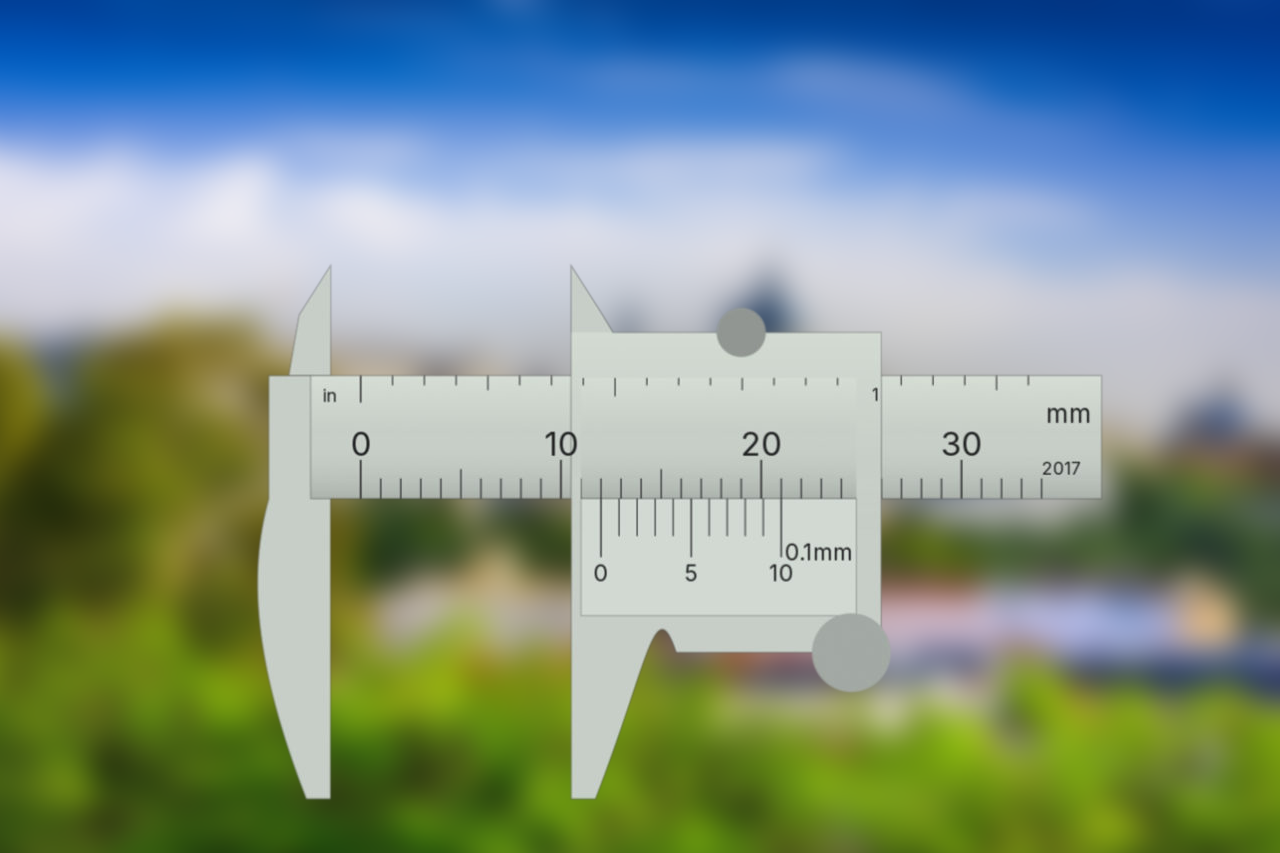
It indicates 12.0; mm
